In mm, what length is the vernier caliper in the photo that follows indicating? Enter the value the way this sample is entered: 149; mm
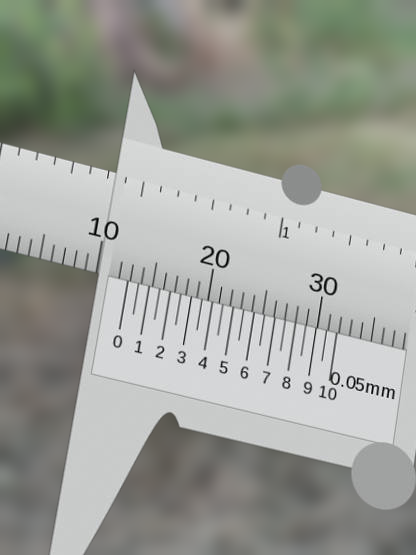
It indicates 12.8; mm
